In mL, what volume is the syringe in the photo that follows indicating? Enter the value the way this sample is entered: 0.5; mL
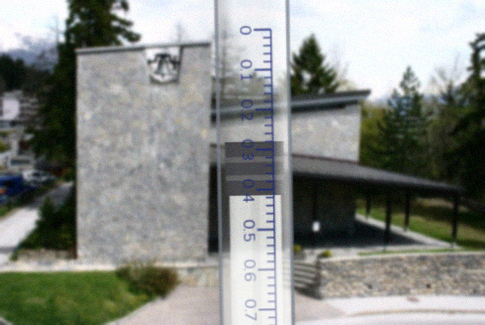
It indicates 0.28; mL
